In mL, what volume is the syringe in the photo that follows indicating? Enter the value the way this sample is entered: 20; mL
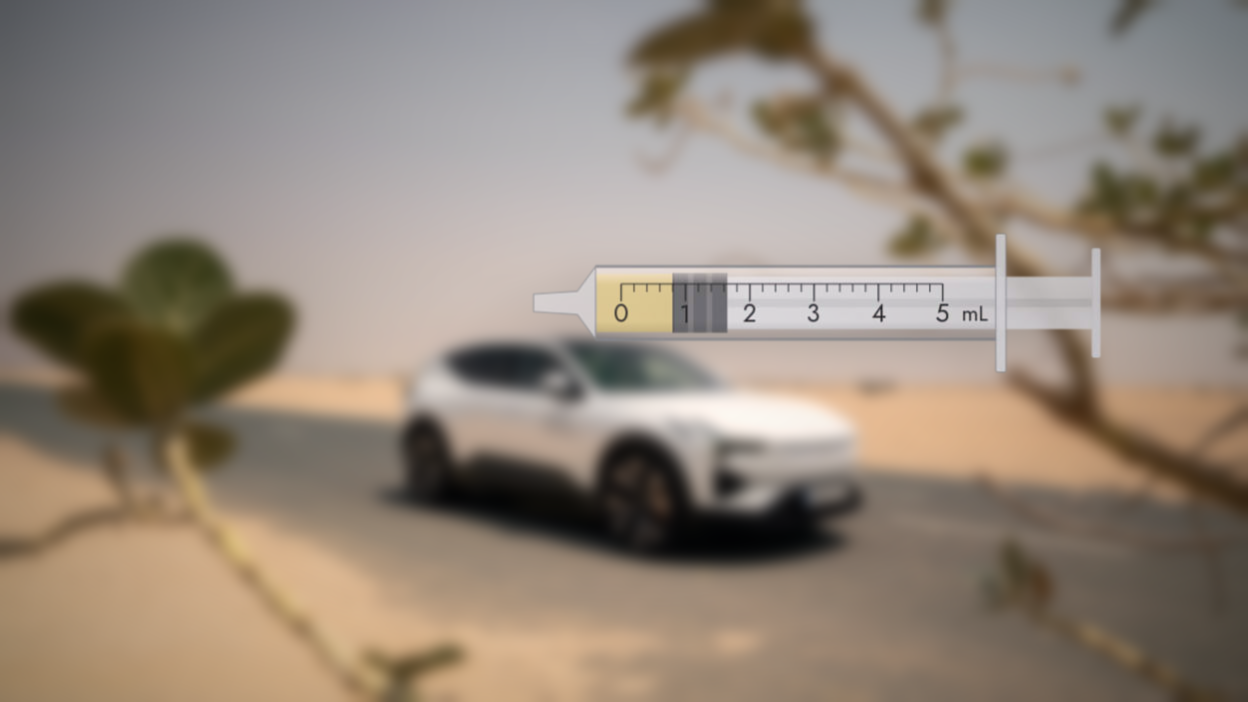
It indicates 0.8; mL
